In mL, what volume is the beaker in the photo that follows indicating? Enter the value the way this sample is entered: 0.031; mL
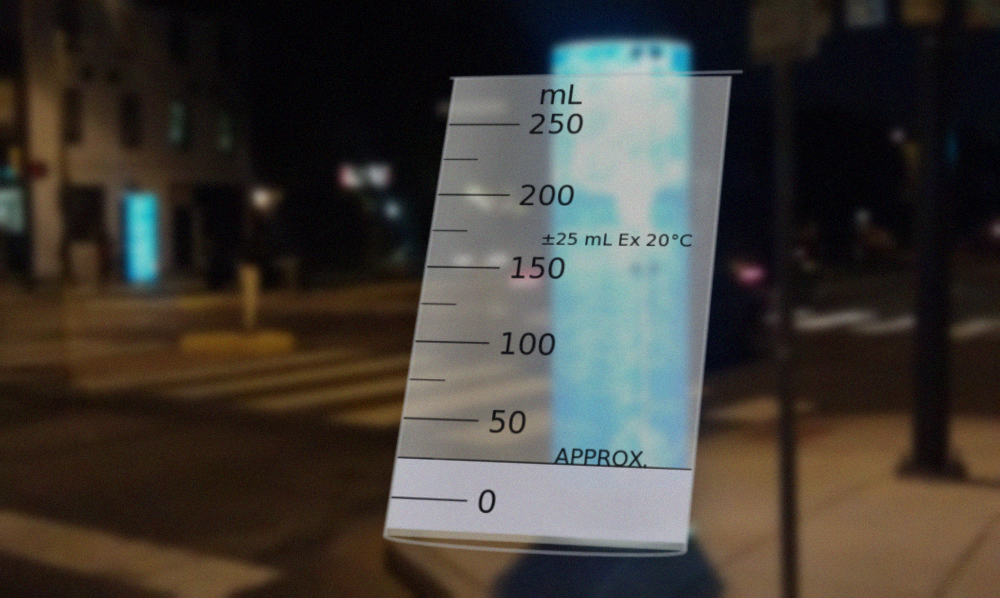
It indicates 25; mL
